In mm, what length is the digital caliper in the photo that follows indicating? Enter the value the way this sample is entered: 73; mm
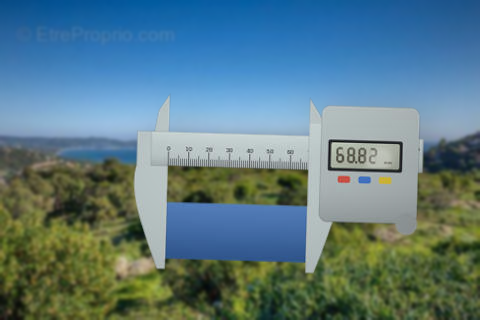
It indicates 68.82; mm
